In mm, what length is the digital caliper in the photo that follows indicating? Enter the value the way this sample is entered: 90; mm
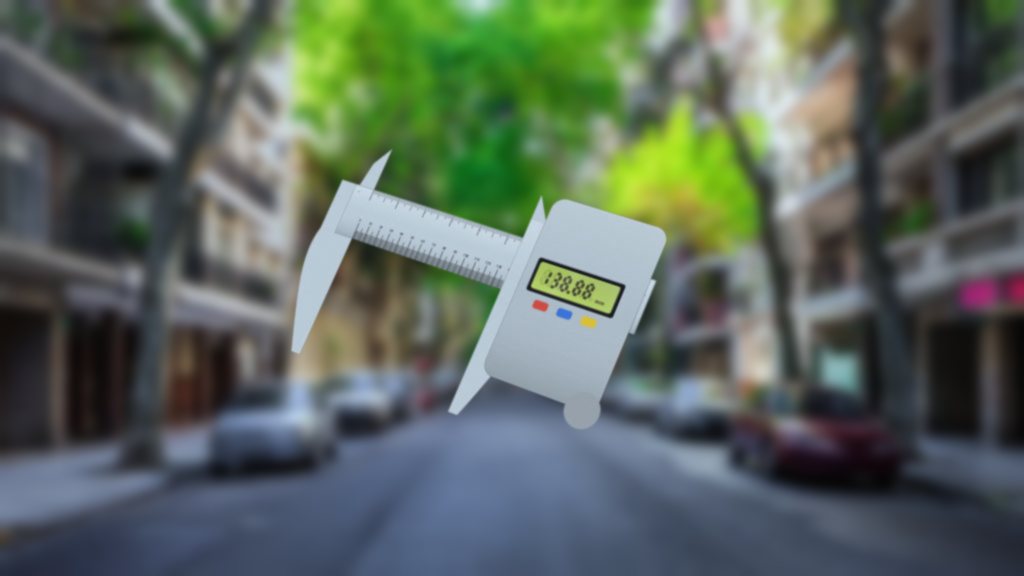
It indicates 138.88; mm
